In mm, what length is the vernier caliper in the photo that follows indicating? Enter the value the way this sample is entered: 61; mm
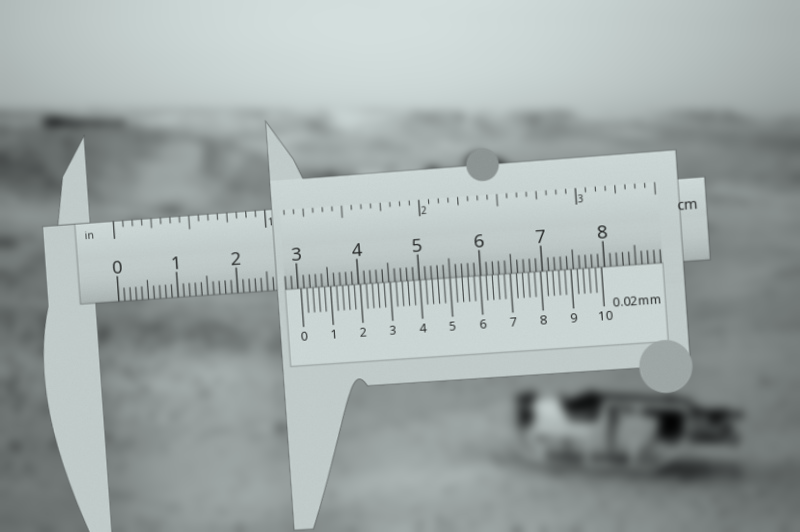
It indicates 30.5; mm
